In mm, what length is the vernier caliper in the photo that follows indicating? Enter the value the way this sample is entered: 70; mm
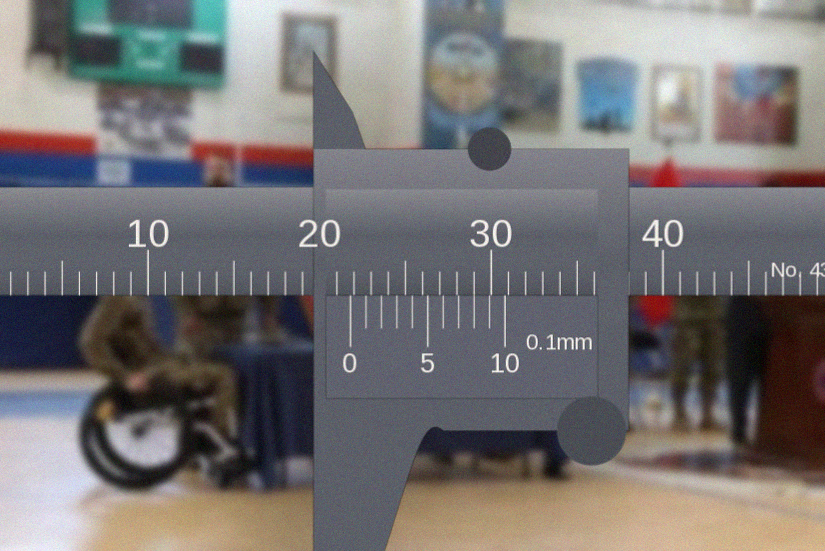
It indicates 21.8; mm
